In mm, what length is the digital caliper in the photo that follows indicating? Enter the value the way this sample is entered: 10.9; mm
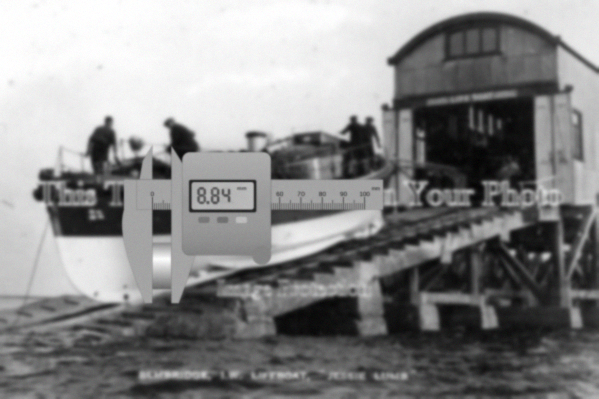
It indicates 8.84; mm
